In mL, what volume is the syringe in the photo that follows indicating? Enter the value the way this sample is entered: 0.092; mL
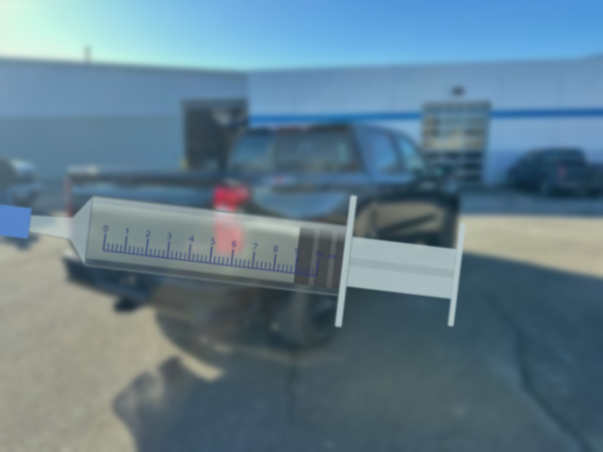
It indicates 9; mL
